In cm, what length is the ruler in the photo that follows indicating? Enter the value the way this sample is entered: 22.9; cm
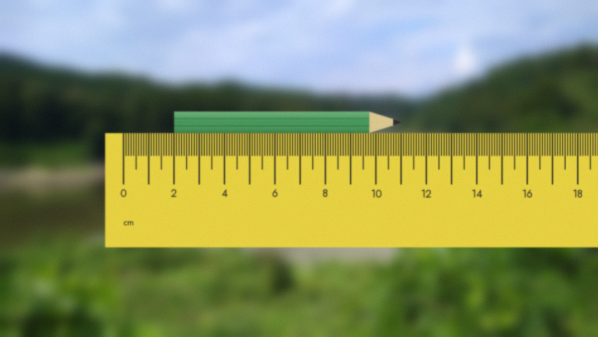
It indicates 9; cm
